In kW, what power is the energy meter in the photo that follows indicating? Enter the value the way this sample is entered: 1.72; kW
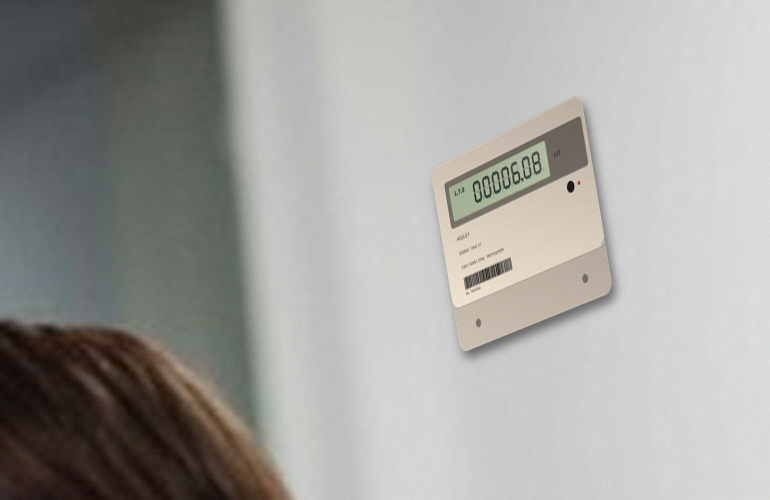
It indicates 6.08; kW
